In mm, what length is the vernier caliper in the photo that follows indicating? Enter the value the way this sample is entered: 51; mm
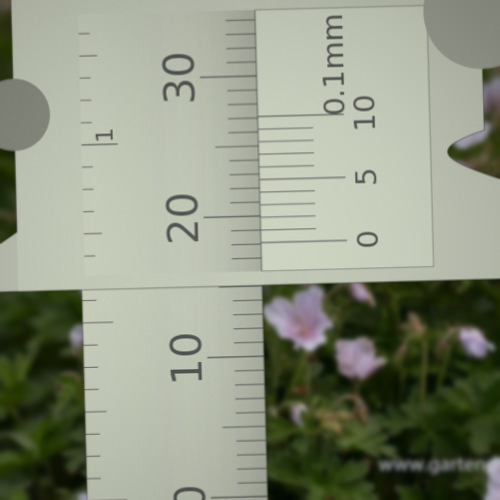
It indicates 18.1; mm
